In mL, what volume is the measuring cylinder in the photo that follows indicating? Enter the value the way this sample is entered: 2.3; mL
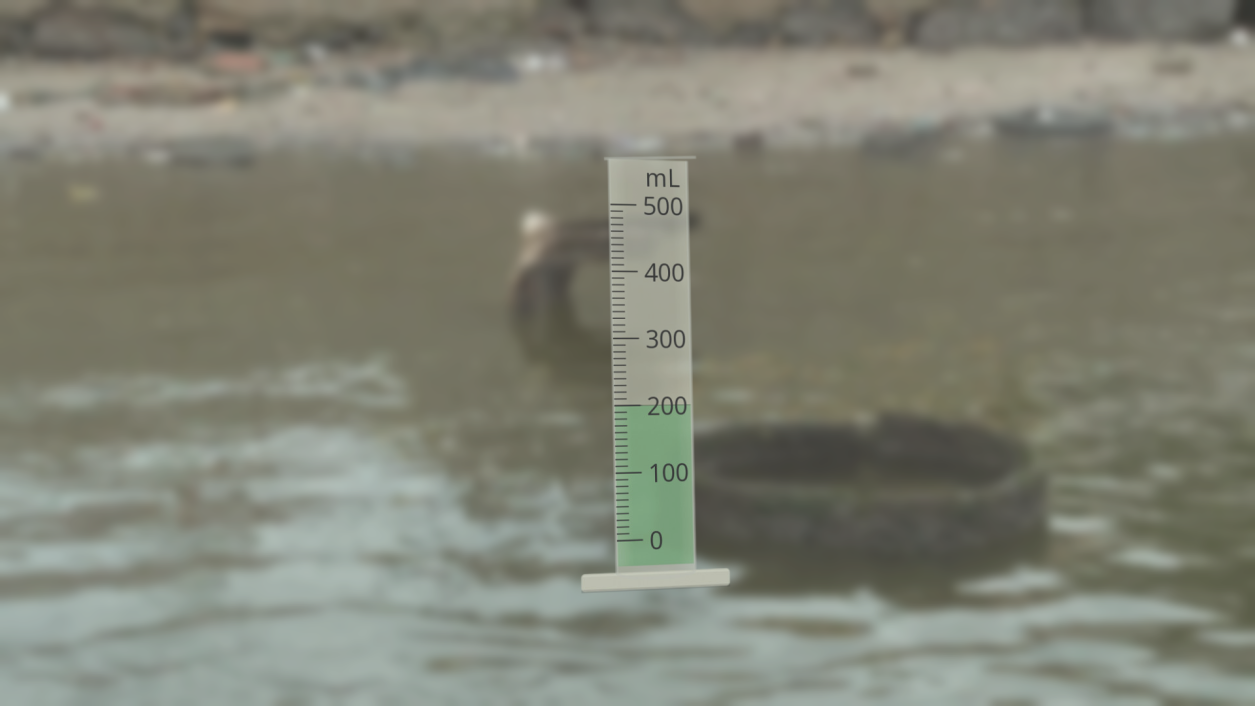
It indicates 200; mL
